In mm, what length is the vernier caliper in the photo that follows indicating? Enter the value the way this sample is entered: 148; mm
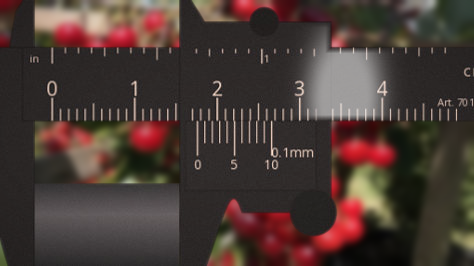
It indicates 17.6; mm
